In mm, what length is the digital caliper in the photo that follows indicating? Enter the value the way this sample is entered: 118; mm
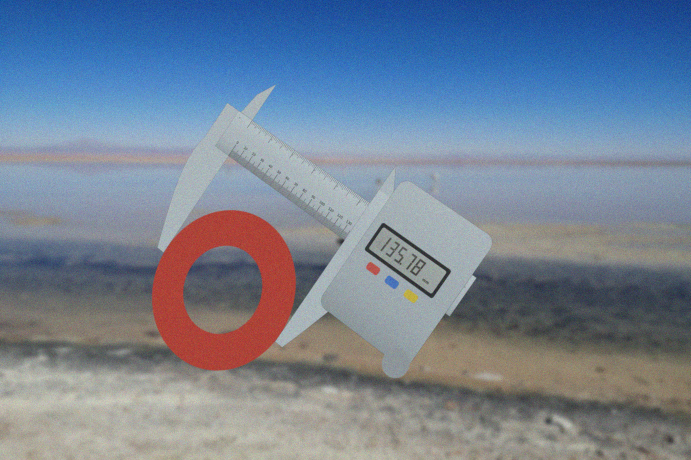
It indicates 135.78; mm
